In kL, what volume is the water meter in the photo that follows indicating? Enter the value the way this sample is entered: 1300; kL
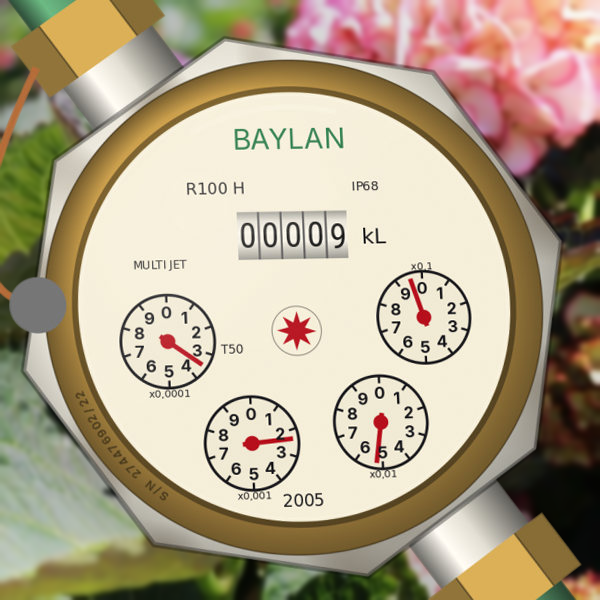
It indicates 8.9523; kL
